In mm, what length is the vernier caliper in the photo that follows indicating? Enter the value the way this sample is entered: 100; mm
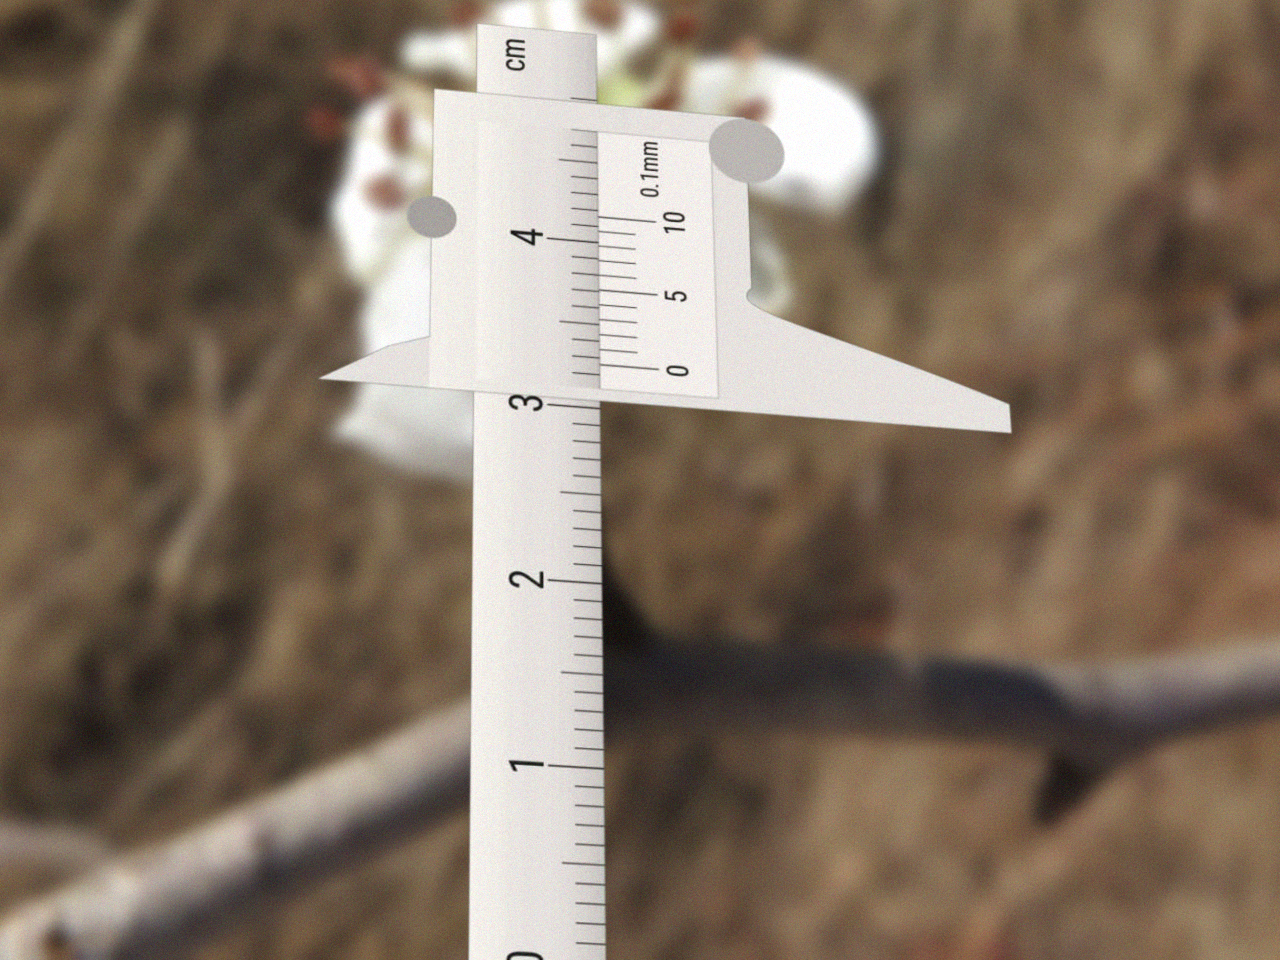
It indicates 32.6; mm
